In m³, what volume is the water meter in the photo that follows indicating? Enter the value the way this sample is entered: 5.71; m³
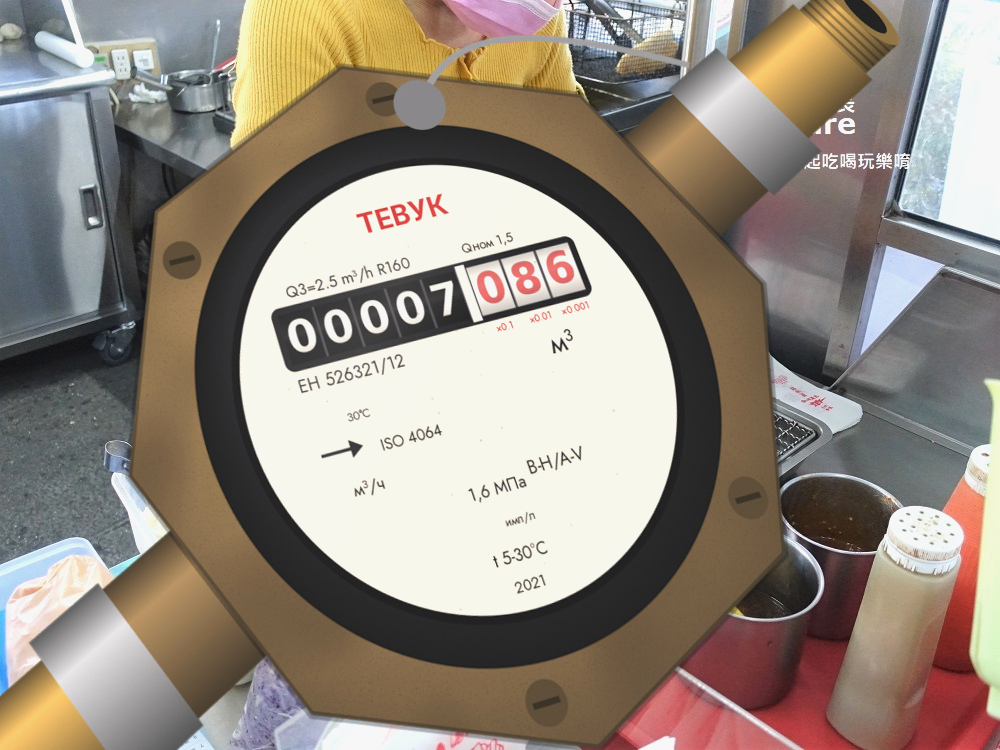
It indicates 7.086; m³
